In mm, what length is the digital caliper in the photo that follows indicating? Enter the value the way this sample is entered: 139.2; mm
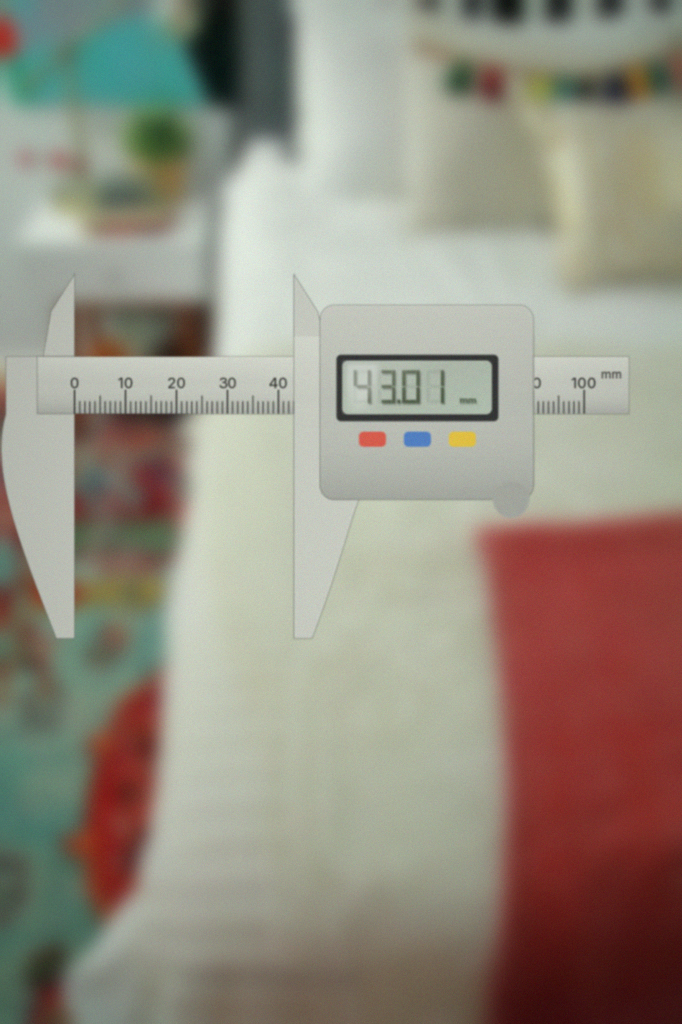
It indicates 43.01; mm
